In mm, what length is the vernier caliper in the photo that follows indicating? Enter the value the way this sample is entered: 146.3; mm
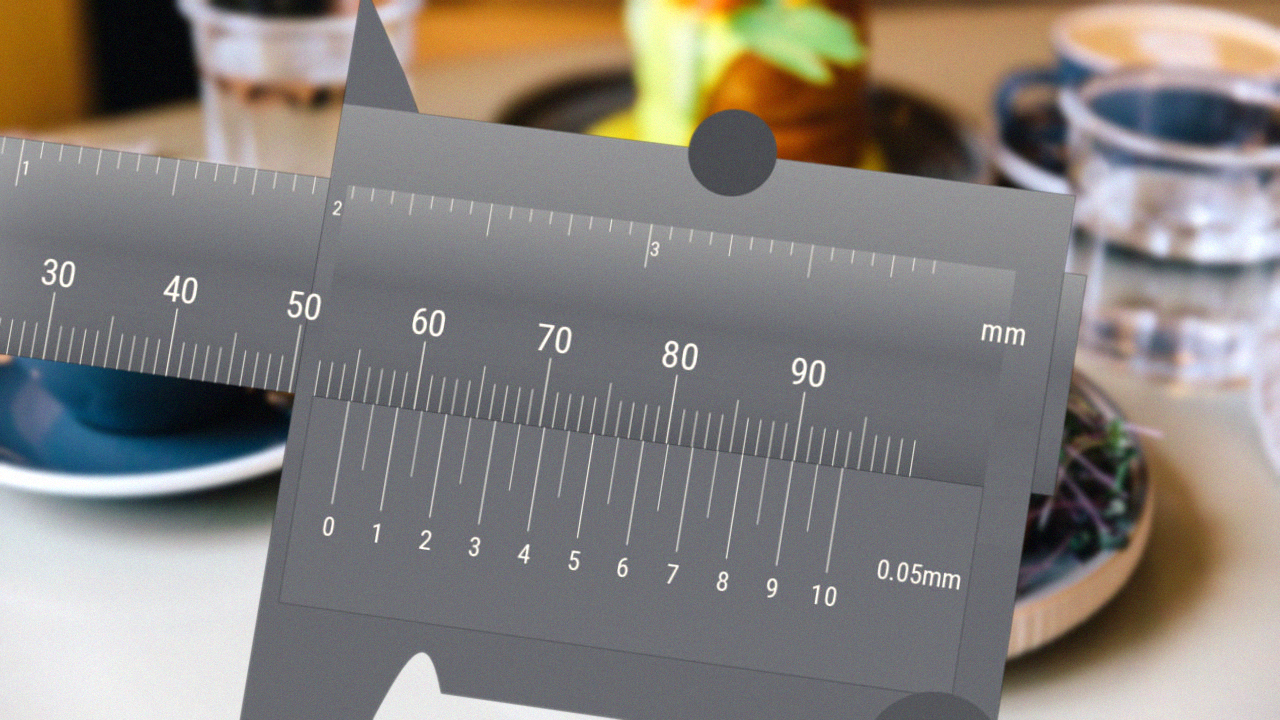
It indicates 54.8; mm
